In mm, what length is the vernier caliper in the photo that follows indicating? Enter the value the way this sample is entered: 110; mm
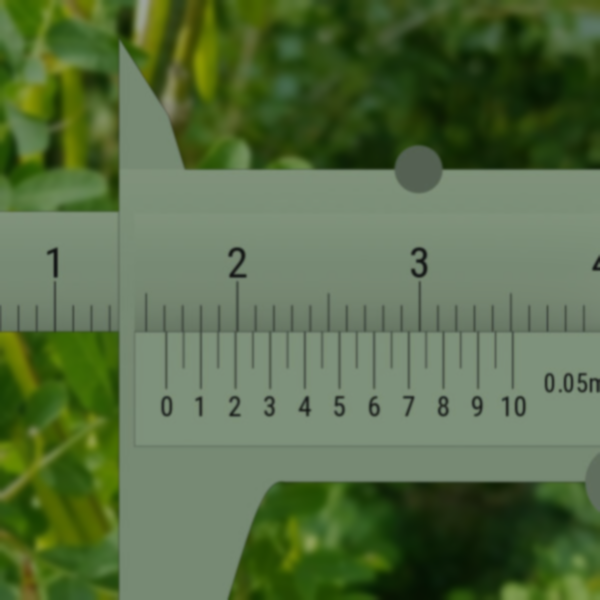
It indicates 16.1; mm
